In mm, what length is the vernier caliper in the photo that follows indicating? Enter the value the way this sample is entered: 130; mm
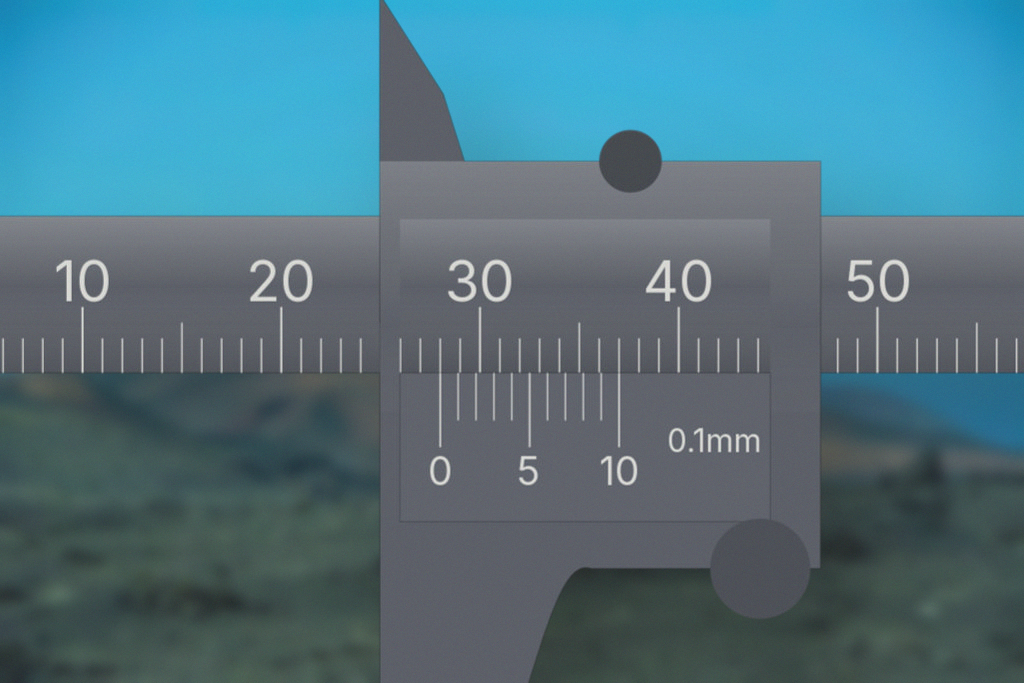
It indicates 28.0; mm
